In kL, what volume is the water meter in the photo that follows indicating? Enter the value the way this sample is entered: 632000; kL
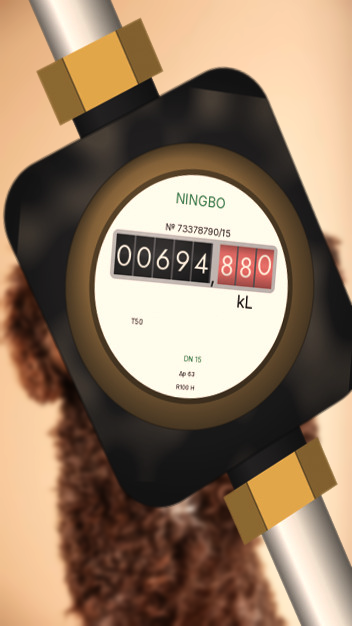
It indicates 694.880; kL
